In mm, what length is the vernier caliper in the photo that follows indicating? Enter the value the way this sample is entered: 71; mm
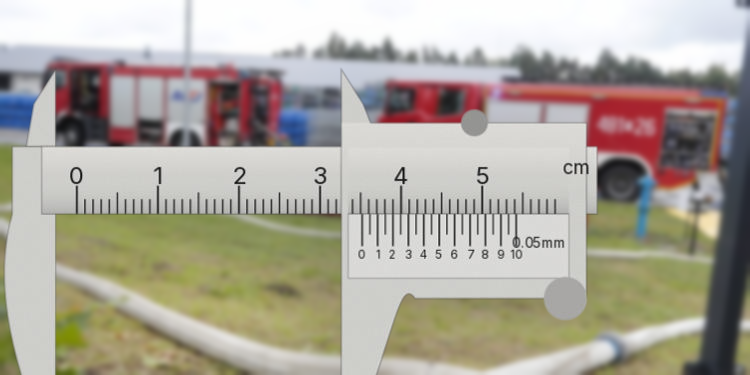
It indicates 35.2; mm
